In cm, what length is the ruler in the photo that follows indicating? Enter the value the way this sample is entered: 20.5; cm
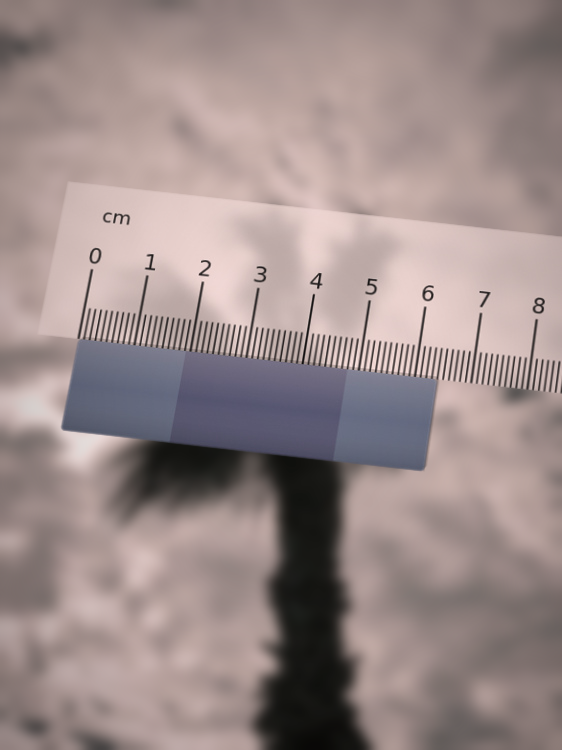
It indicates 6.4; cm
